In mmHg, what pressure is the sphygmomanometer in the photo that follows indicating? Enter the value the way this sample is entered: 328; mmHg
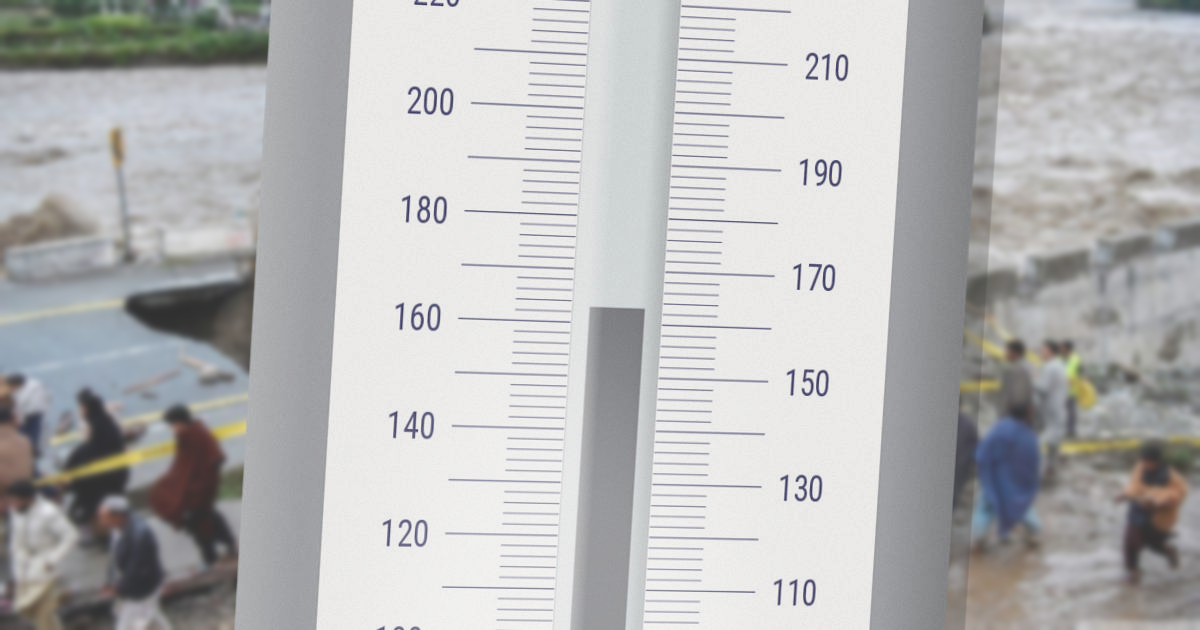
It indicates 163; mmHg
